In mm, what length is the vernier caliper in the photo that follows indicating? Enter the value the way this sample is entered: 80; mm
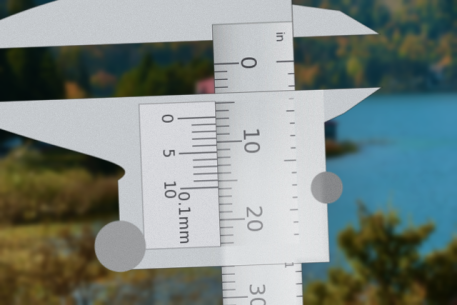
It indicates 6.8; mm
